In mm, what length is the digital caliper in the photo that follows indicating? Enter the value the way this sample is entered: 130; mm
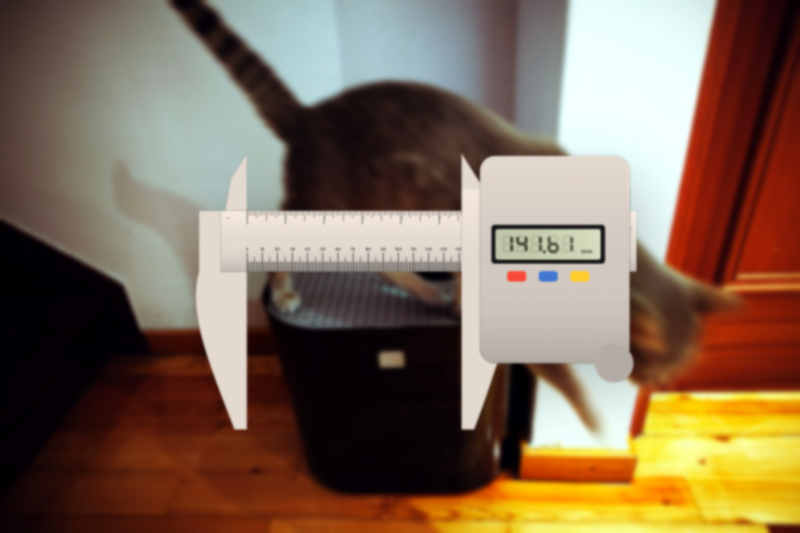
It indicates 141.61; mm
